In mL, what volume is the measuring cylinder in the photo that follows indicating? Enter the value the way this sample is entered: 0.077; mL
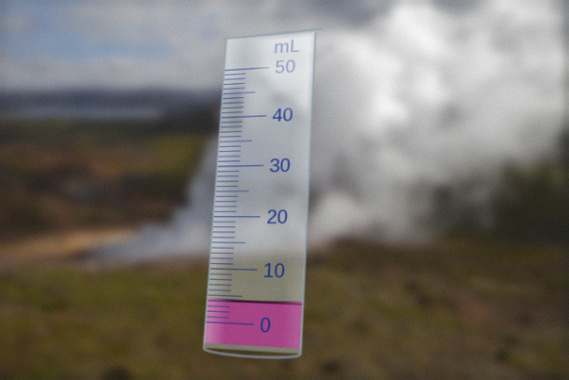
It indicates 4; mL
